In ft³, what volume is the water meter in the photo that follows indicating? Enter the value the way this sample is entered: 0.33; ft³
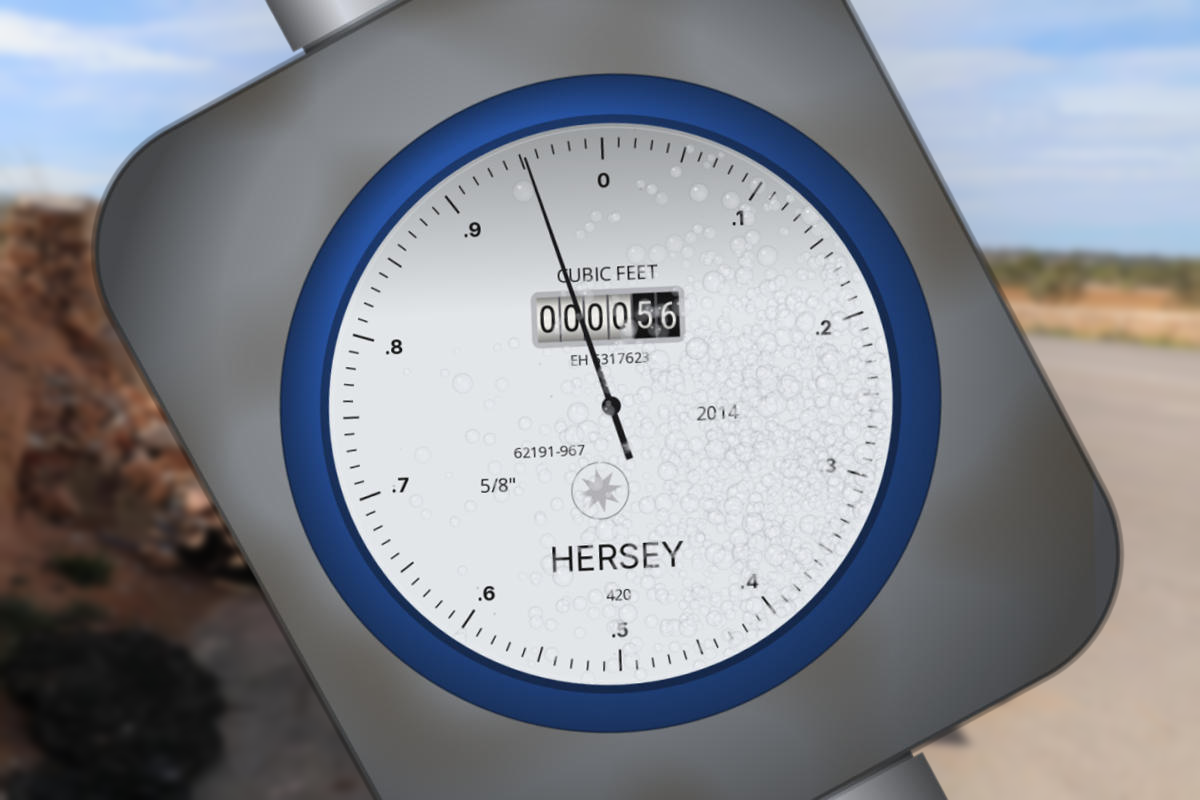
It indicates 55.95; ft³
